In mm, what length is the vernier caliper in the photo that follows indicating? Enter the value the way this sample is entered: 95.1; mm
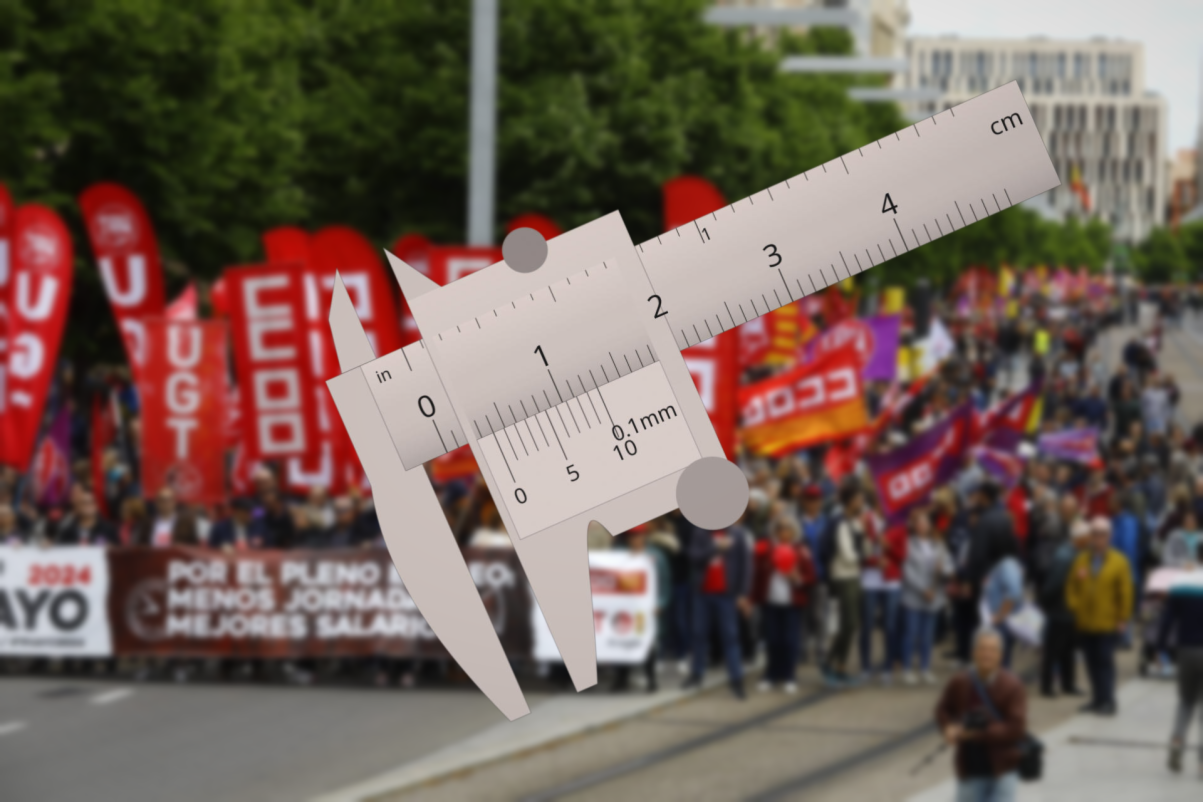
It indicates 4.0; mm
